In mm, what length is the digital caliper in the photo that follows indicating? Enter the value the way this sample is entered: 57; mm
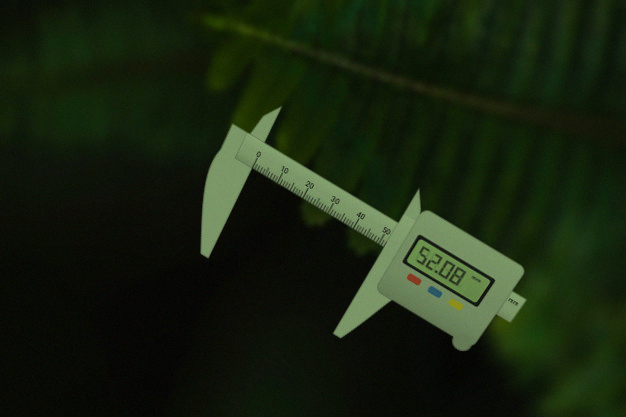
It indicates 52.08; mm
